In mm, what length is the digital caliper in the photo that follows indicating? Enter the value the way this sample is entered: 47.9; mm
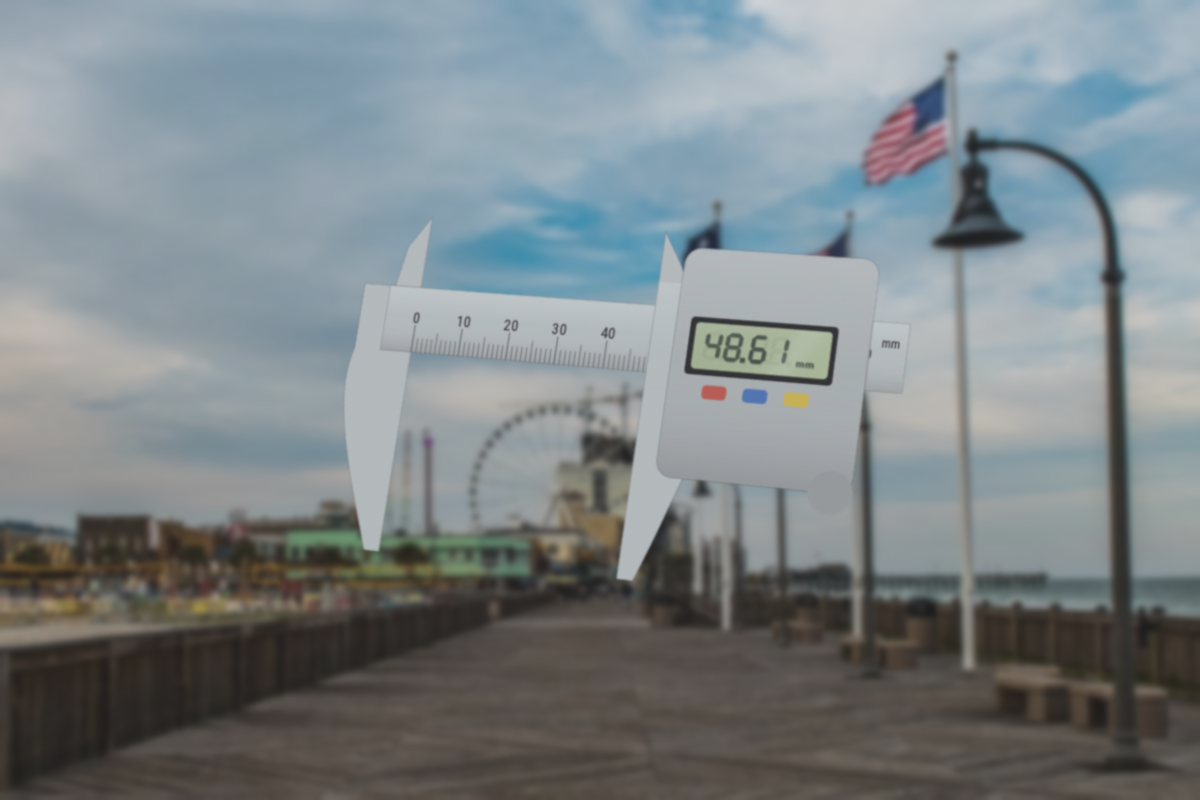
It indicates 48.61; mm
